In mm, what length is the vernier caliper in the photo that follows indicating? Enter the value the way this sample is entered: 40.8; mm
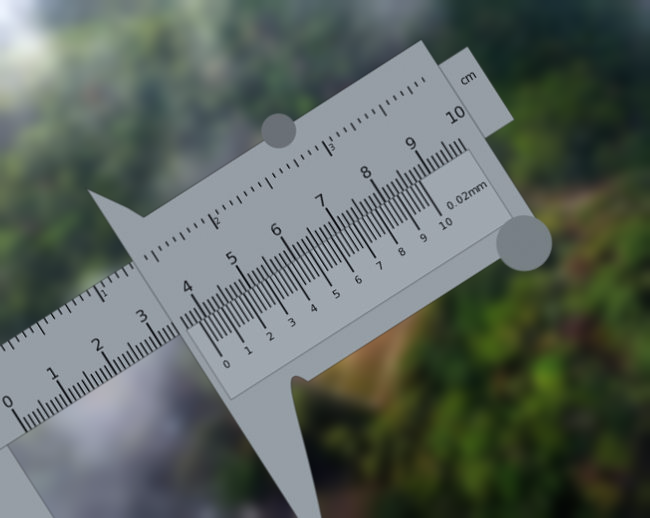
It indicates 38.5; mm
